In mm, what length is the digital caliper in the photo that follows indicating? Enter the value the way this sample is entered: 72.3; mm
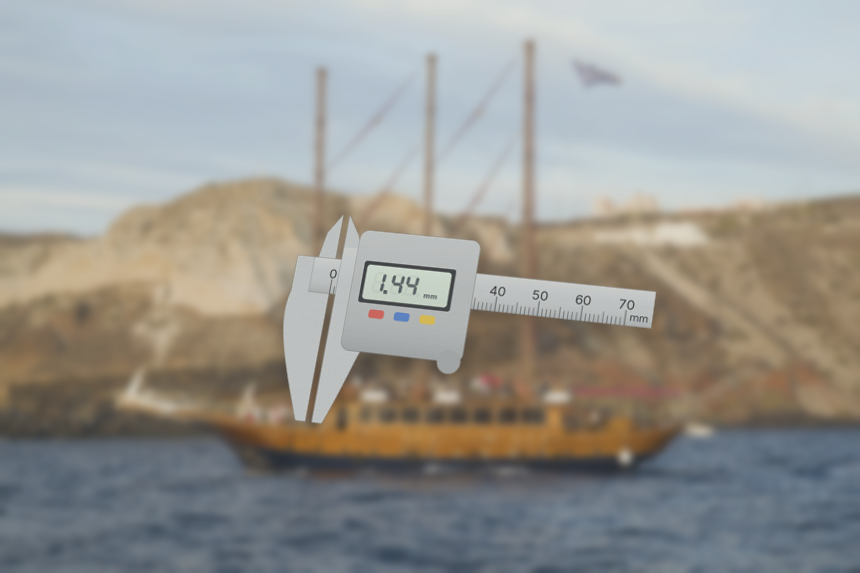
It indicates 1.44; mm
